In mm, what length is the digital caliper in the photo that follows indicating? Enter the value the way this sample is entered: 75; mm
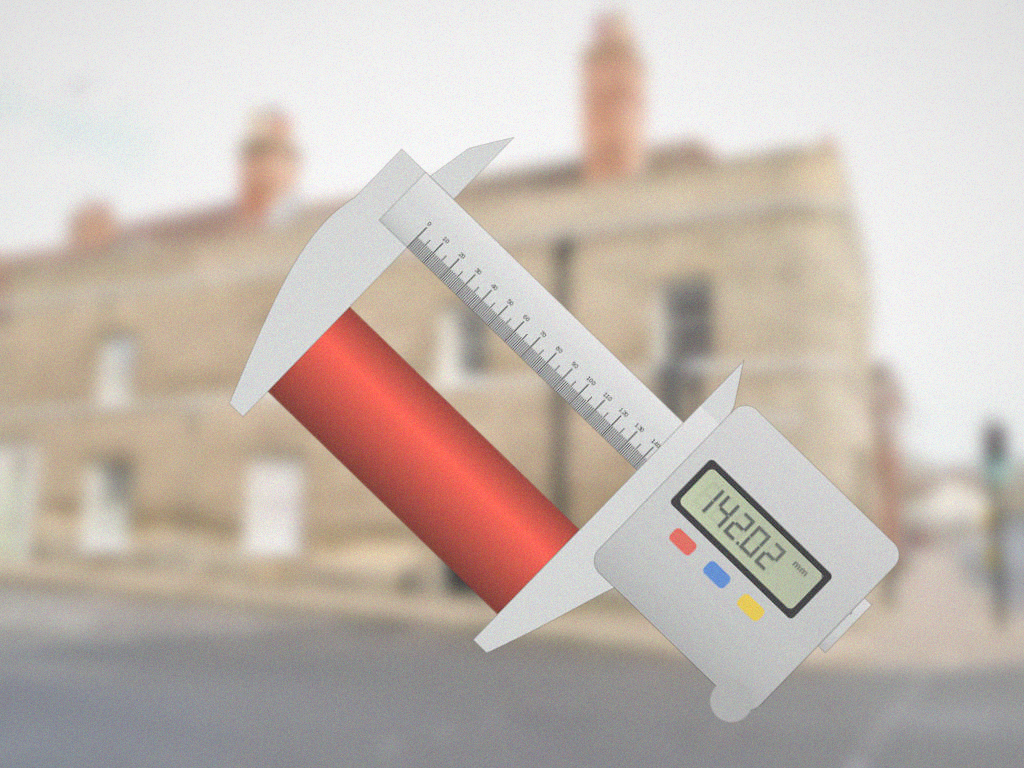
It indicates 142.02; mm
